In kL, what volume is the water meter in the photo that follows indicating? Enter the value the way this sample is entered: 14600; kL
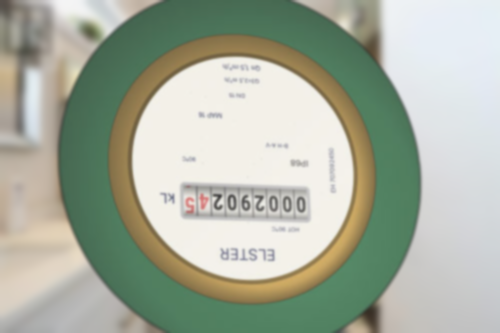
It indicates 2902.45; kL
